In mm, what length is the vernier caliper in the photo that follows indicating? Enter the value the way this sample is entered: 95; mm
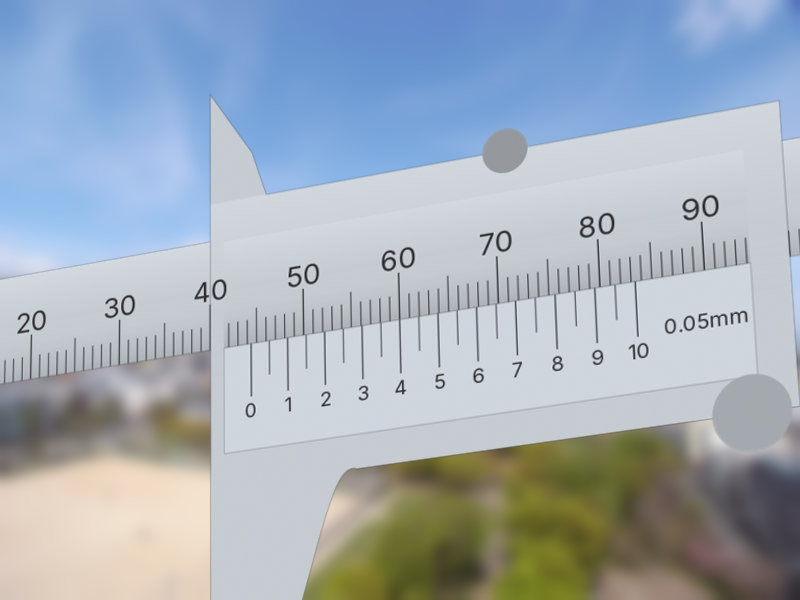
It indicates 44.4; mm
